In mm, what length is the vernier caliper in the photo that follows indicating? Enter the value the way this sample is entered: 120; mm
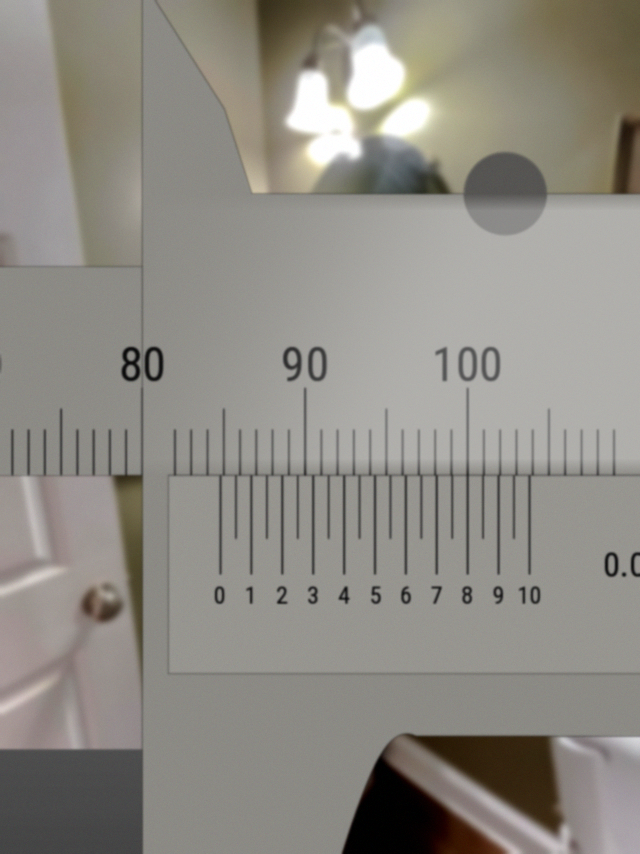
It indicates 84.8; mm
